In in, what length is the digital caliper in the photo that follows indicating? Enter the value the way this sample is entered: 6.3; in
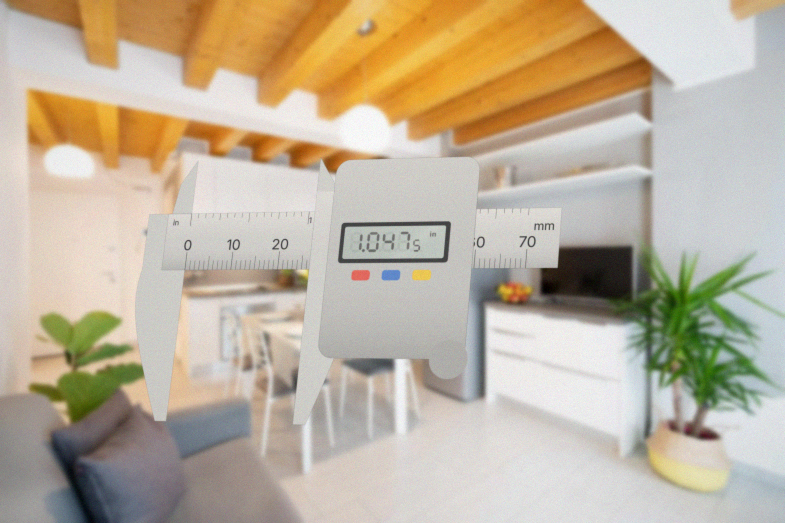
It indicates 1.0475; in
